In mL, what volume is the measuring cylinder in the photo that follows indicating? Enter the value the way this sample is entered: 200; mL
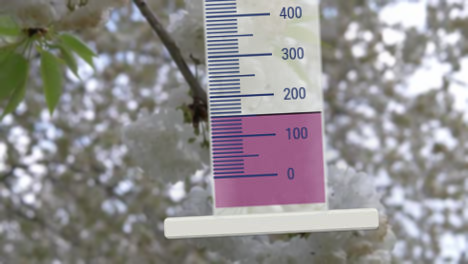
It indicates 150; mL
